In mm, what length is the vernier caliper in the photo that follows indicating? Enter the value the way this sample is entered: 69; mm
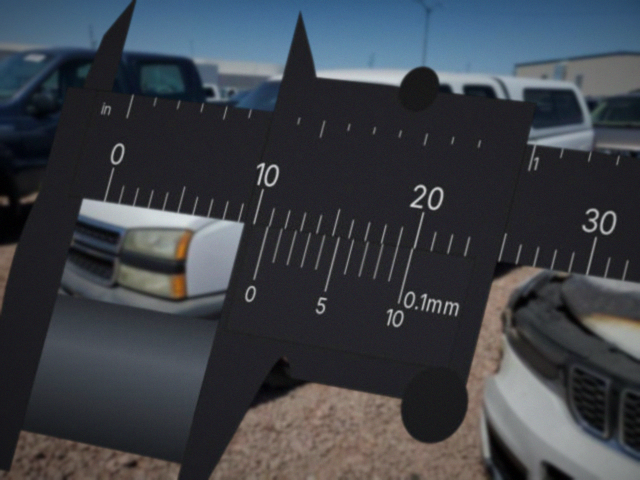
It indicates 10.9; mm
